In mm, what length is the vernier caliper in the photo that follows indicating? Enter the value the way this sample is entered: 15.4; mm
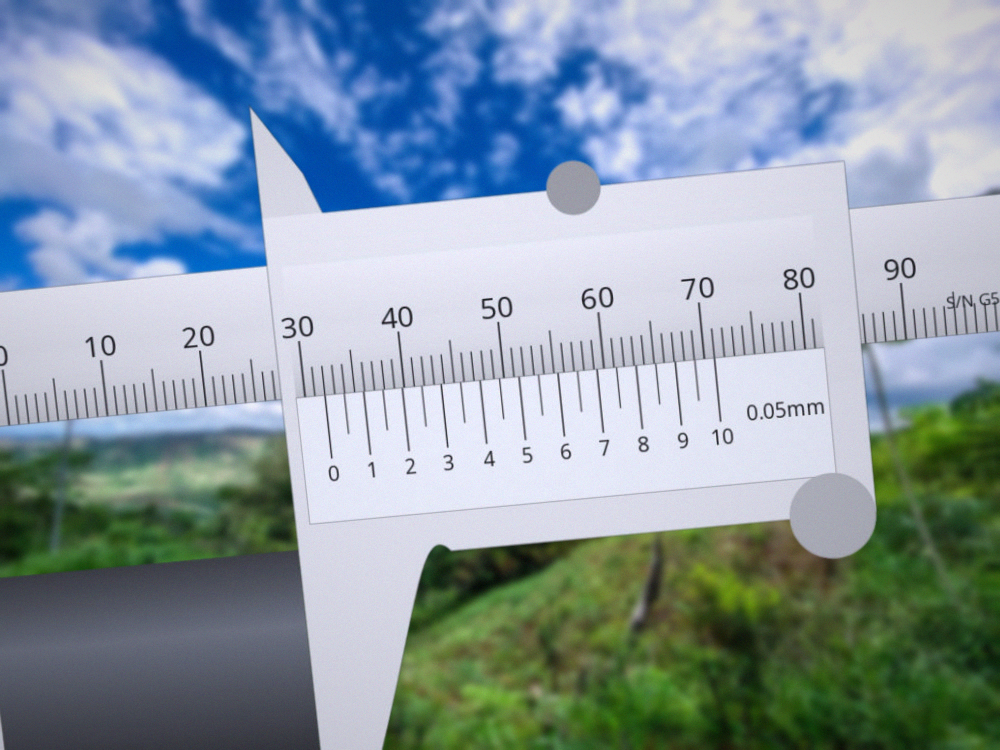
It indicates 32.0; mm
